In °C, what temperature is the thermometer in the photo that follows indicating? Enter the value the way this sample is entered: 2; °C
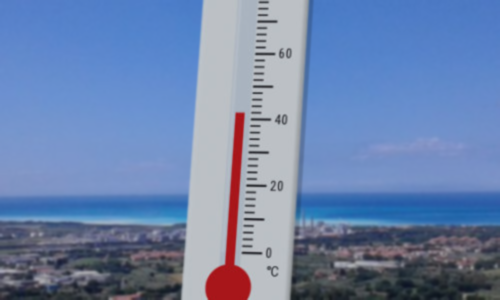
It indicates 42; °C
